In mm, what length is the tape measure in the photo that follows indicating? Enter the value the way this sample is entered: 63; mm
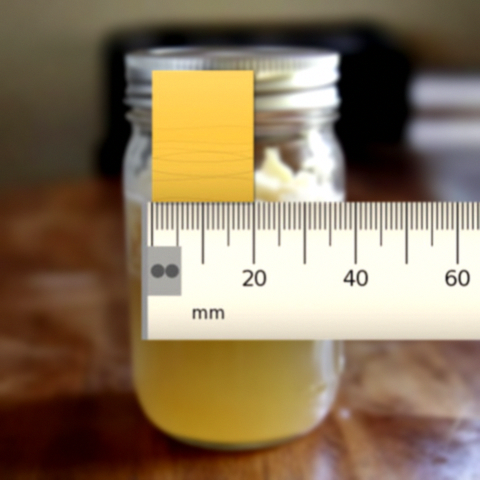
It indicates 20; mm
